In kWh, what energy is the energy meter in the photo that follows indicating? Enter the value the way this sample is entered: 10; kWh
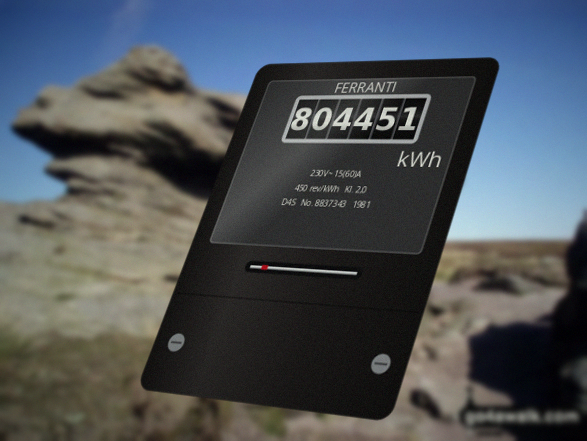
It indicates 804451; kWh
